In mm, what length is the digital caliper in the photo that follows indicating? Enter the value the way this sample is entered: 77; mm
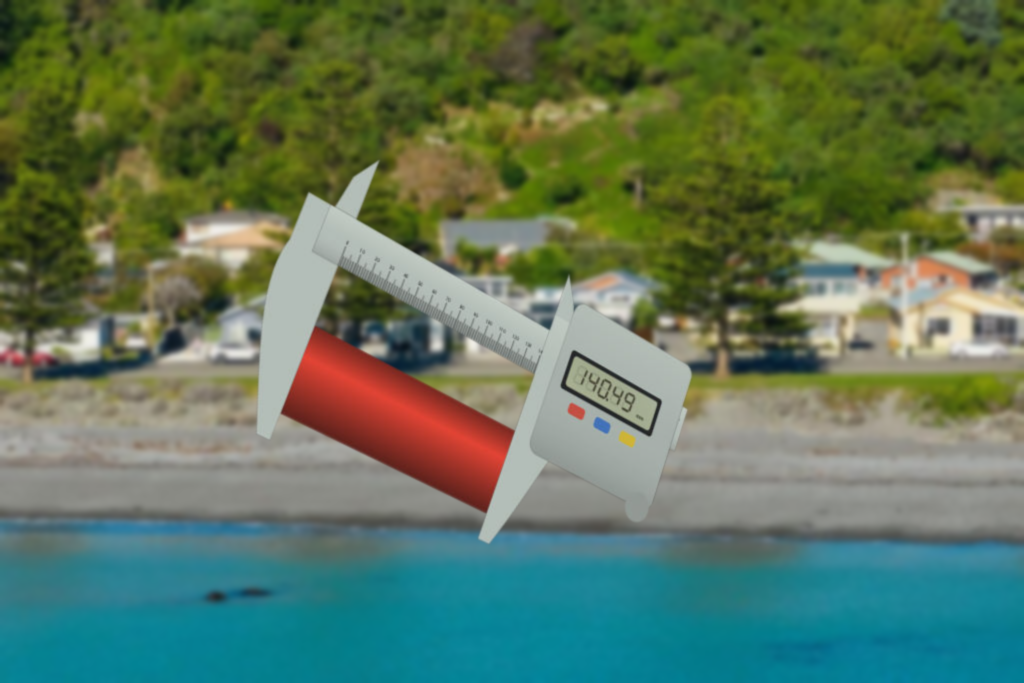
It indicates 140.49; mm
